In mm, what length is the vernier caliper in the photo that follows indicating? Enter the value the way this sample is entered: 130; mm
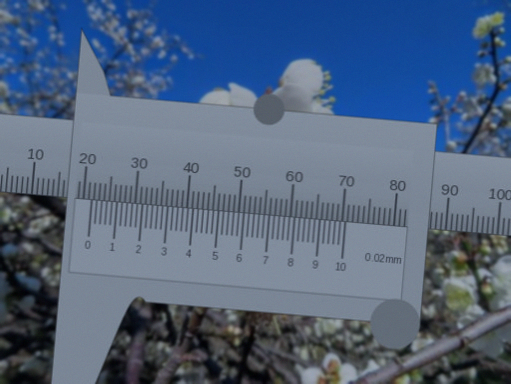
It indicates 21.6; mm
